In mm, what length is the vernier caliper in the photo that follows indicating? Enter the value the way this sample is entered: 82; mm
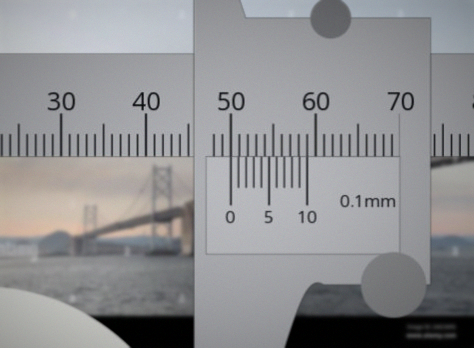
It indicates 50.0; mm
